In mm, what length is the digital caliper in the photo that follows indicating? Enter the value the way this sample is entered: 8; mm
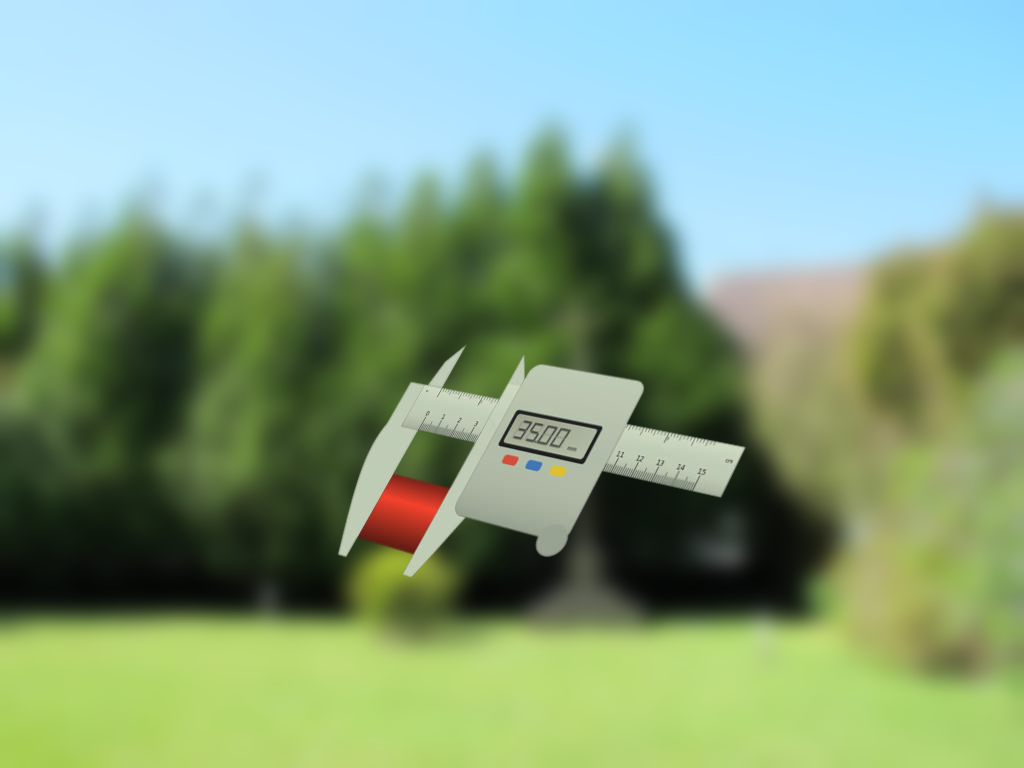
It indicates 35.00; mm
